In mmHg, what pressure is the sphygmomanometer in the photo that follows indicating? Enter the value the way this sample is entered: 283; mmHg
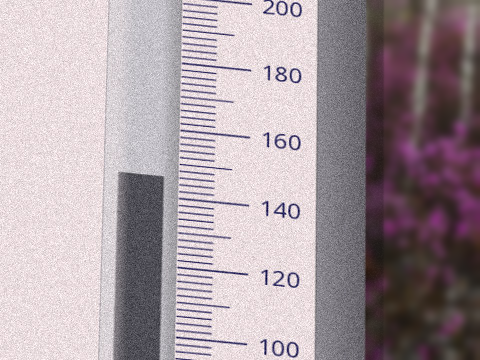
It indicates 146; mmHg
